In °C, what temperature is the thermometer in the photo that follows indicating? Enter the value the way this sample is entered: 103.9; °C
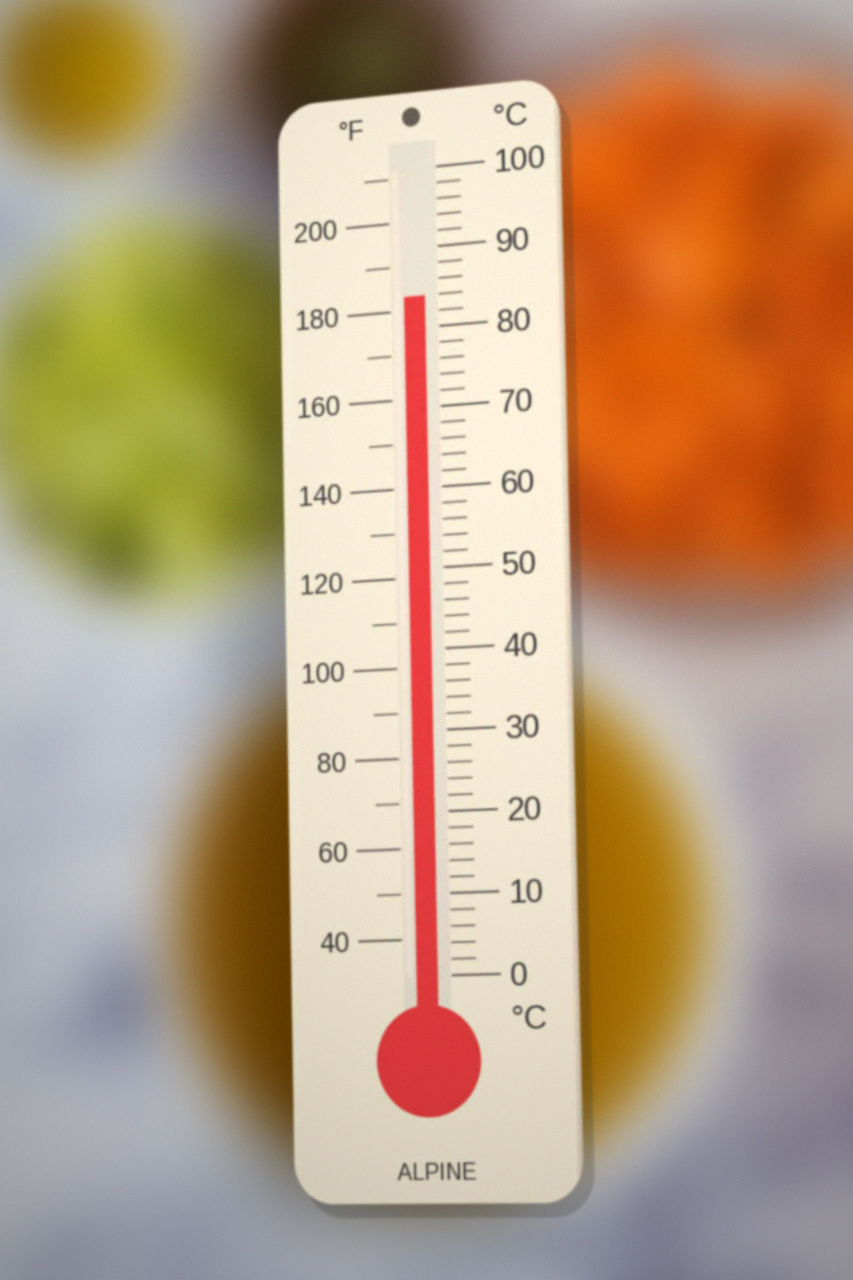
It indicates 84; °C
